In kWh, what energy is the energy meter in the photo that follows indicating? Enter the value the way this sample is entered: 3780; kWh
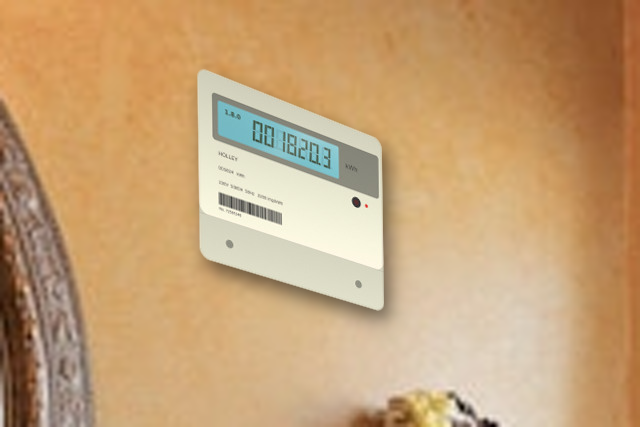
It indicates 1820.3; kWh
